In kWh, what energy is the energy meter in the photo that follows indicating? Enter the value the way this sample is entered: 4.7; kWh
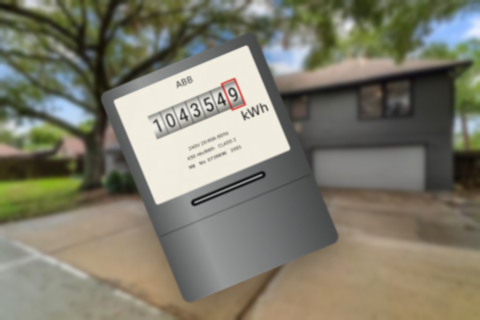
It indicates 104354.9; kWh
